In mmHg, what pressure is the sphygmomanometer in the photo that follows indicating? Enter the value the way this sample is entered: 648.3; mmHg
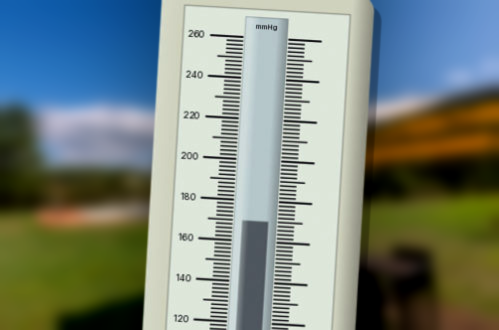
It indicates 170; mmHg
